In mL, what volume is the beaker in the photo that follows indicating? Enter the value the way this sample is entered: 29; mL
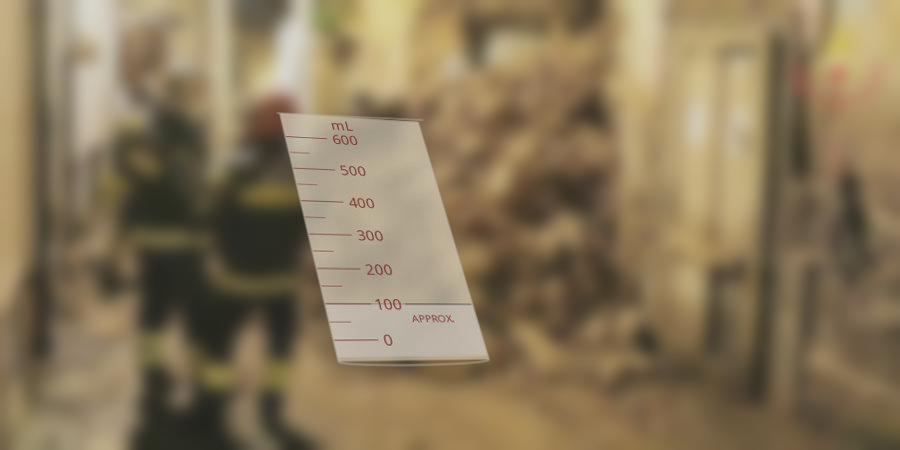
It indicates 100; mL
